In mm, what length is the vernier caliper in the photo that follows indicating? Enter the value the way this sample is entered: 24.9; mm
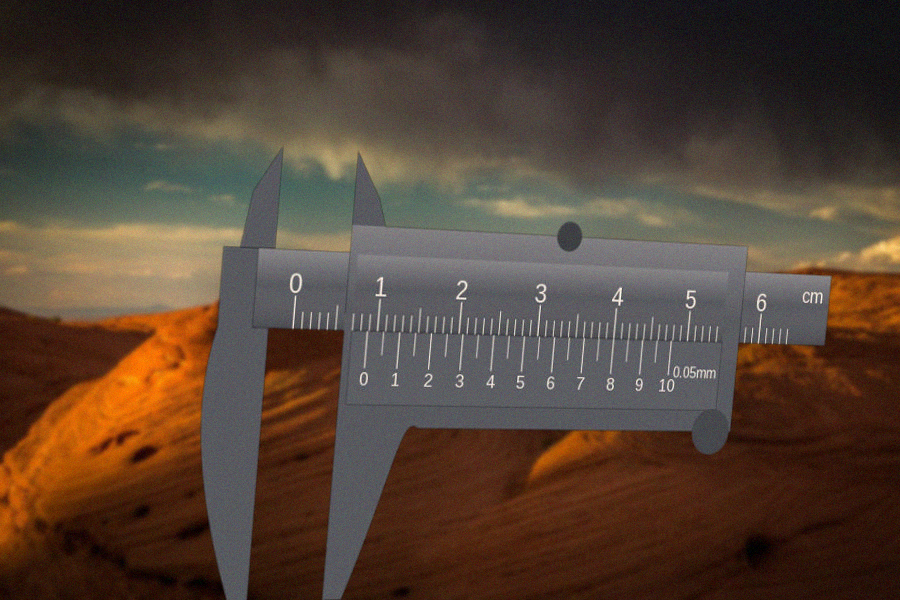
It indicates 8.8; mm
